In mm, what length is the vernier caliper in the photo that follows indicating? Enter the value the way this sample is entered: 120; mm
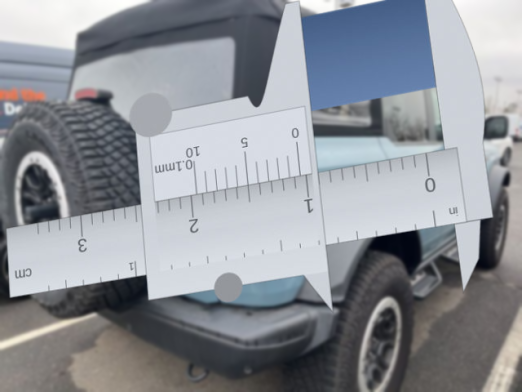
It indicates 10.5; mm
